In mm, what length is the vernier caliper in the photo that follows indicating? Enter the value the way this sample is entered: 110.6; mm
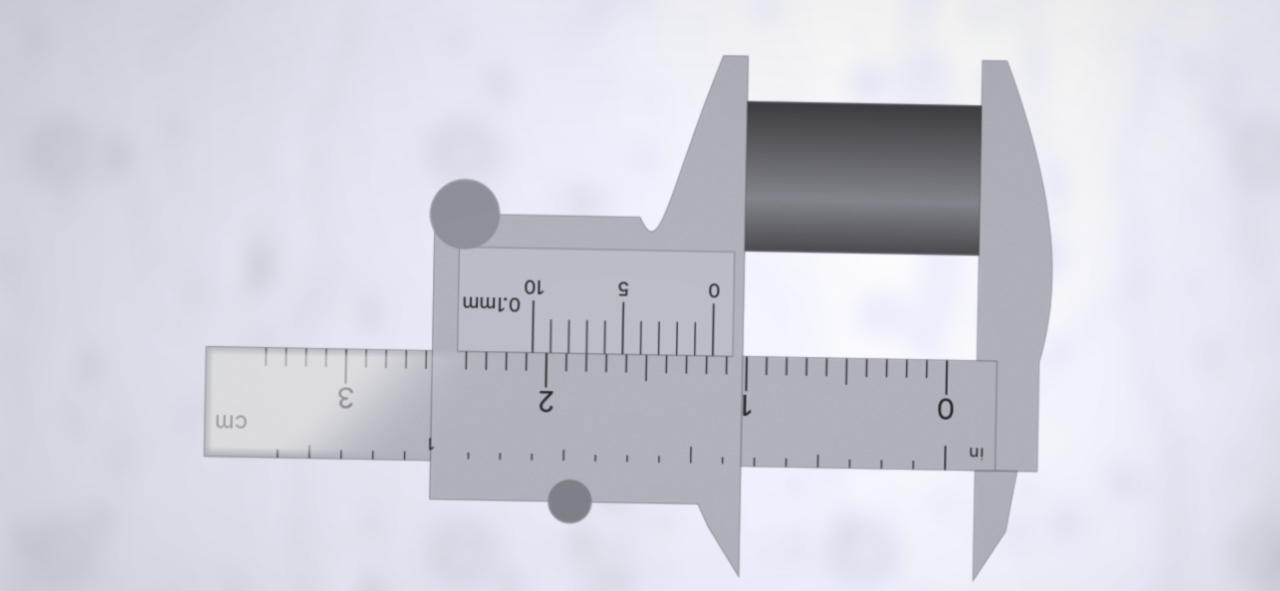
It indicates 11.7; mm
